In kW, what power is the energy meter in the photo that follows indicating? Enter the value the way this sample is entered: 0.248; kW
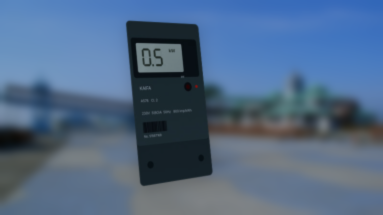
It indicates 0.5; kW
